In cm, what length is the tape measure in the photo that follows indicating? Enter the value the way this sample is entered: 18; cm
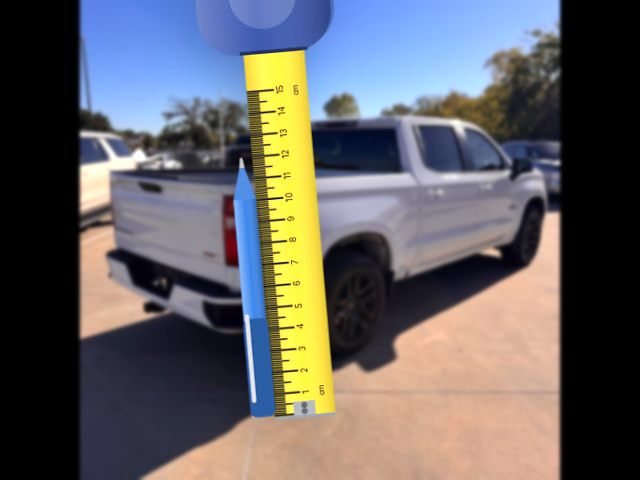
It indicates 12; cm
